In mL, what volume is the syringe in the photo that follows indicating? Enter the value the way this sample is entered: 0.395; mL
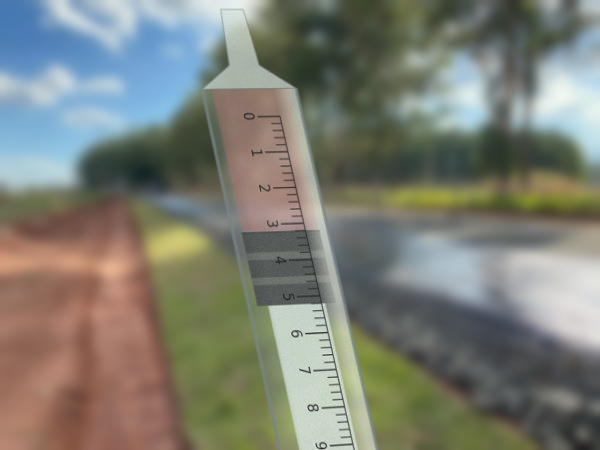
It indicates 3.2; mL
